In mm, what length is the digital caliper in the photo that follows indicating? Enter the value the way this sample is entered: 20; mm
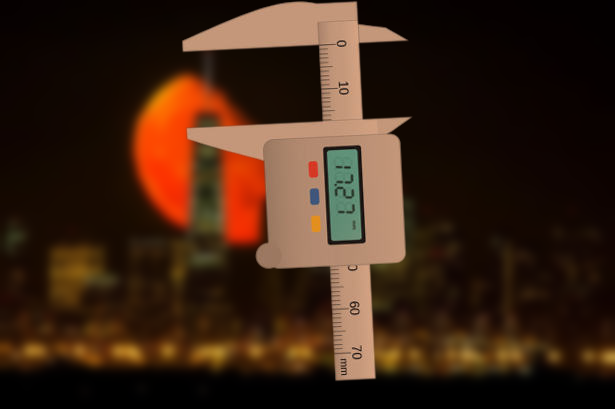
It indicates 17.27; mm
